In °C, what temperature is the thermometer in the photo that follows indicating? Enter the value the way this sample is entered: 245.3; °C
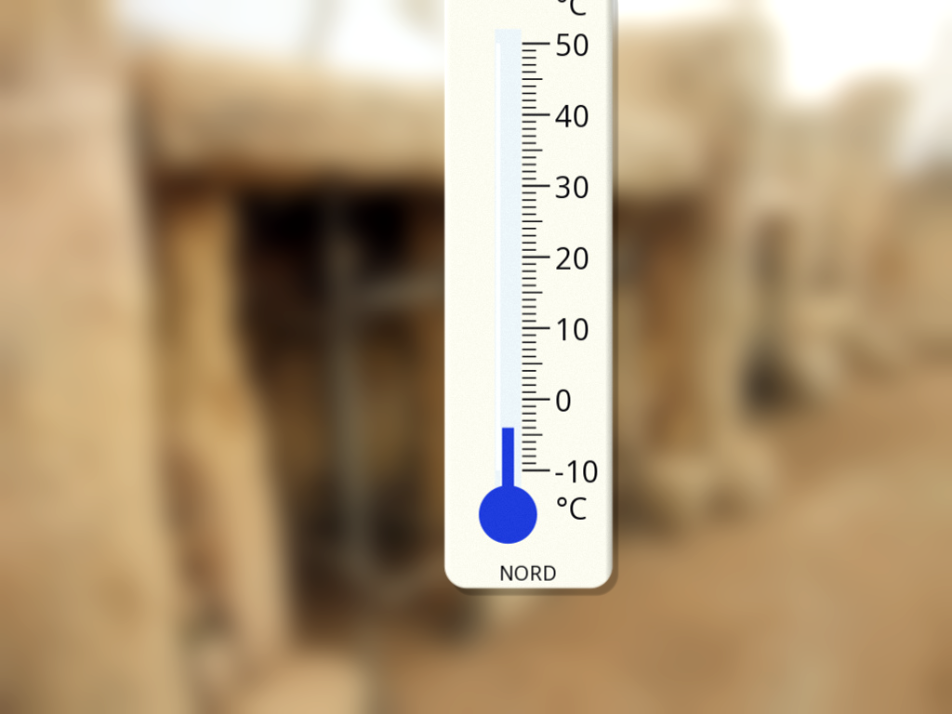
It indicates -4; °C
